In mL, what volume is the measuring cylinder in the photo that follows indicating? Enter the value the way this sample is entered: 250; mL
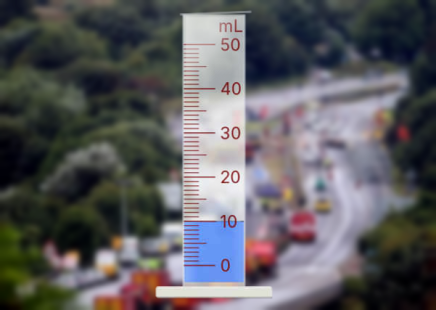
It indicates 10; mL
